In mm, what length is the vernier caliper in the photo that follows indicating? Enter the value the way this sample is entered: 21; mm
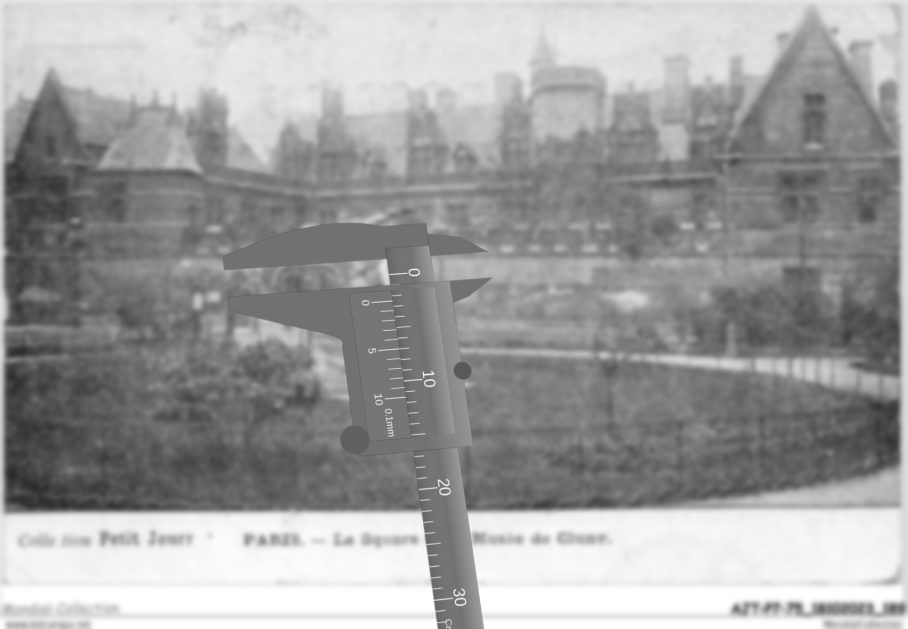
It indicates 2.5; mm
